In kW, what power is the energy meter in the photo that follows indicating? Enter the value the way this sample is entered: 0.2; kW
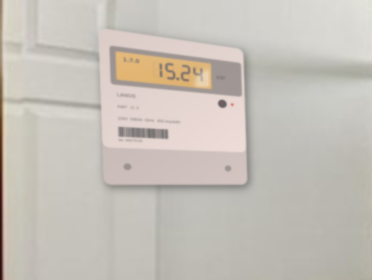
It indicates 15.24; kW
